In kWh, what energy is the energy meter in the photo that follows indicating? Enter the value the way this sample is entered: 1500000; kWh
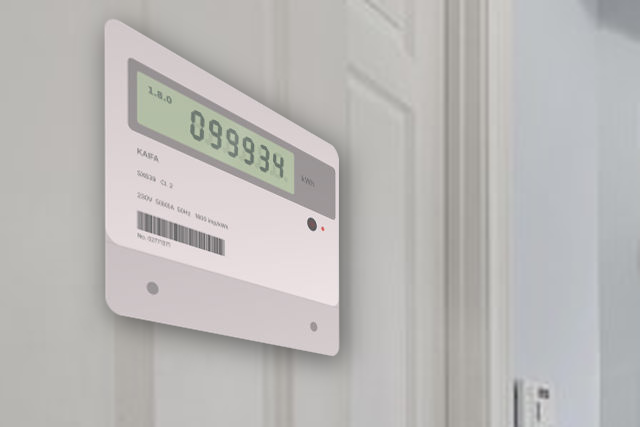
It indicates 99934; kWh
